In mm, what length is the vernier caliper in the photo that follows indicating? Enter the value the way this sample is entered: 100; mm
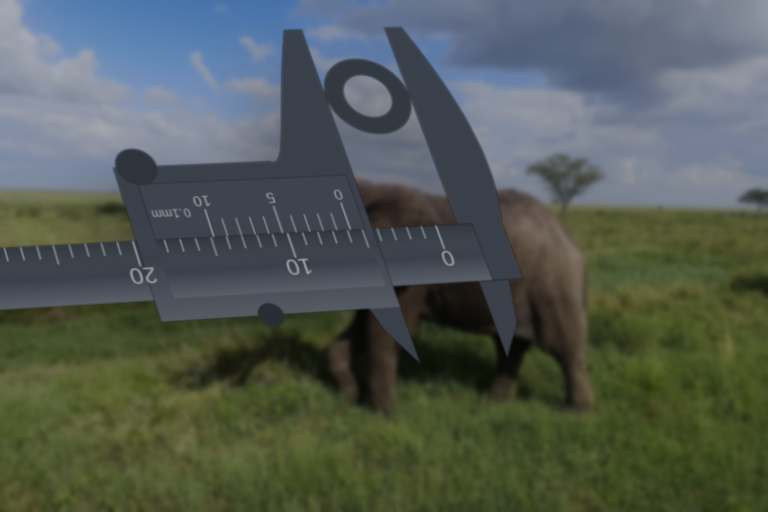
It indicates 5.8; mm
